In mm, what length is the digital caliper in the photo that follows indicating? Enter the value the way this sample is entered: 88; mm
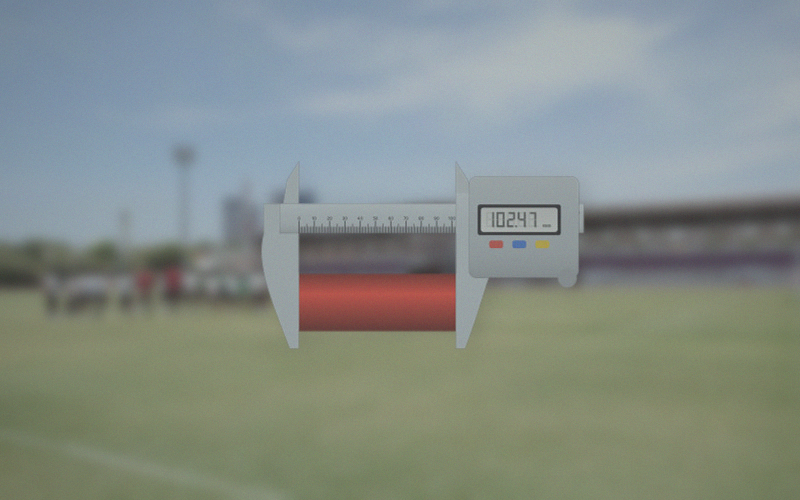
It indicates 102.47; mm
